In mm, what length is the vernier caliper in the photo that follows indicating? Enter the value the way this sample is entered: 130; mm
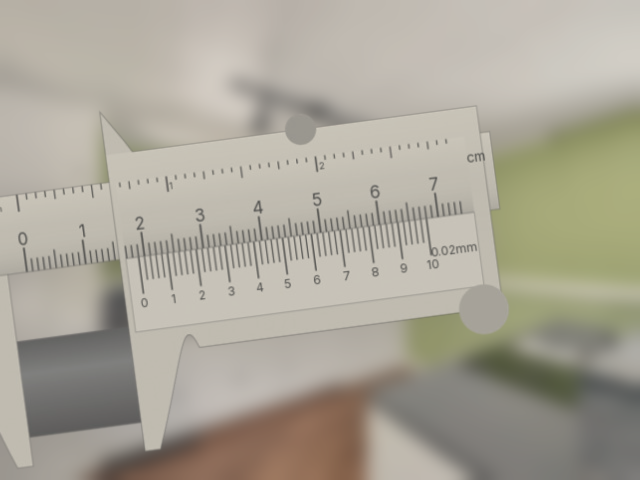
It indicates 19.0; mm
